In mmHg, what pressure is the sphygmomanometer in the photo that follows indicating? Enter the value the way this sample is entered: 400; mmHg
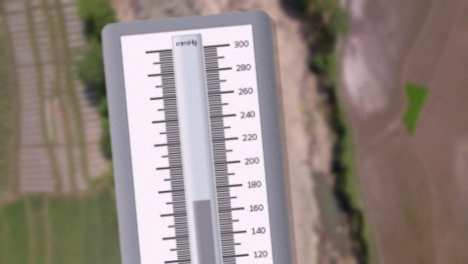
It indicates 170; mmHg
